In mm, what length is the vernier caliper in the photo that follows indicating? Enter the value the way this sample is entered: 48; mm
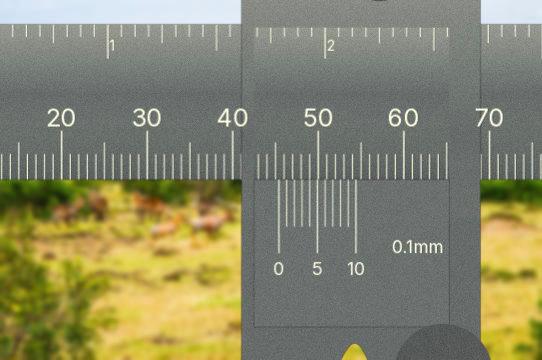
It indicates 45.4; mm
